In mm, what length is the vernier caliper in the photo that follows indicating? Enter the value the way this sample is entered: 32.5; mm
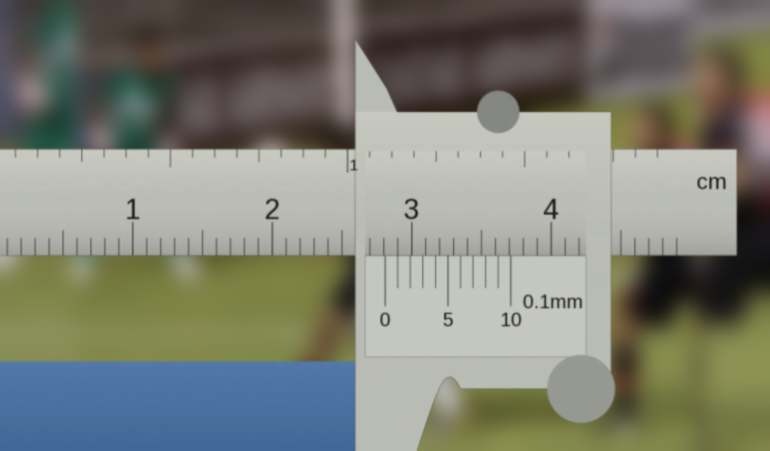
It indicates 28.1; mm
